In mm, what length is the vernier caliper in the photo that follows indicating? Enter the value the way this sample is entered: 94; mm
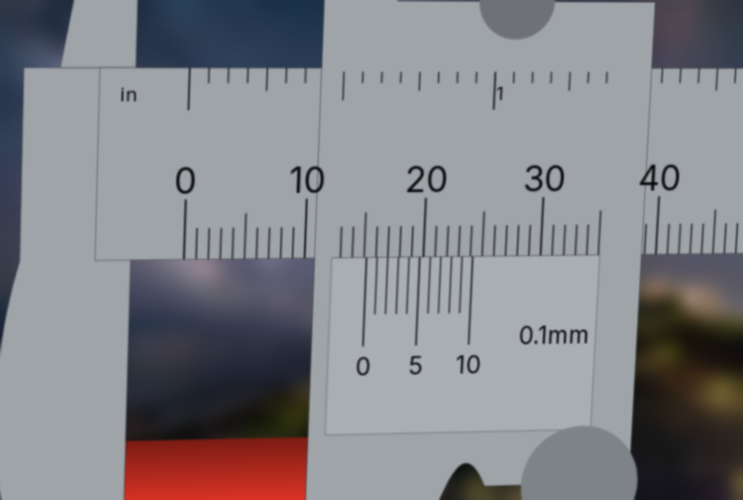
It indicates 15.2; mm
